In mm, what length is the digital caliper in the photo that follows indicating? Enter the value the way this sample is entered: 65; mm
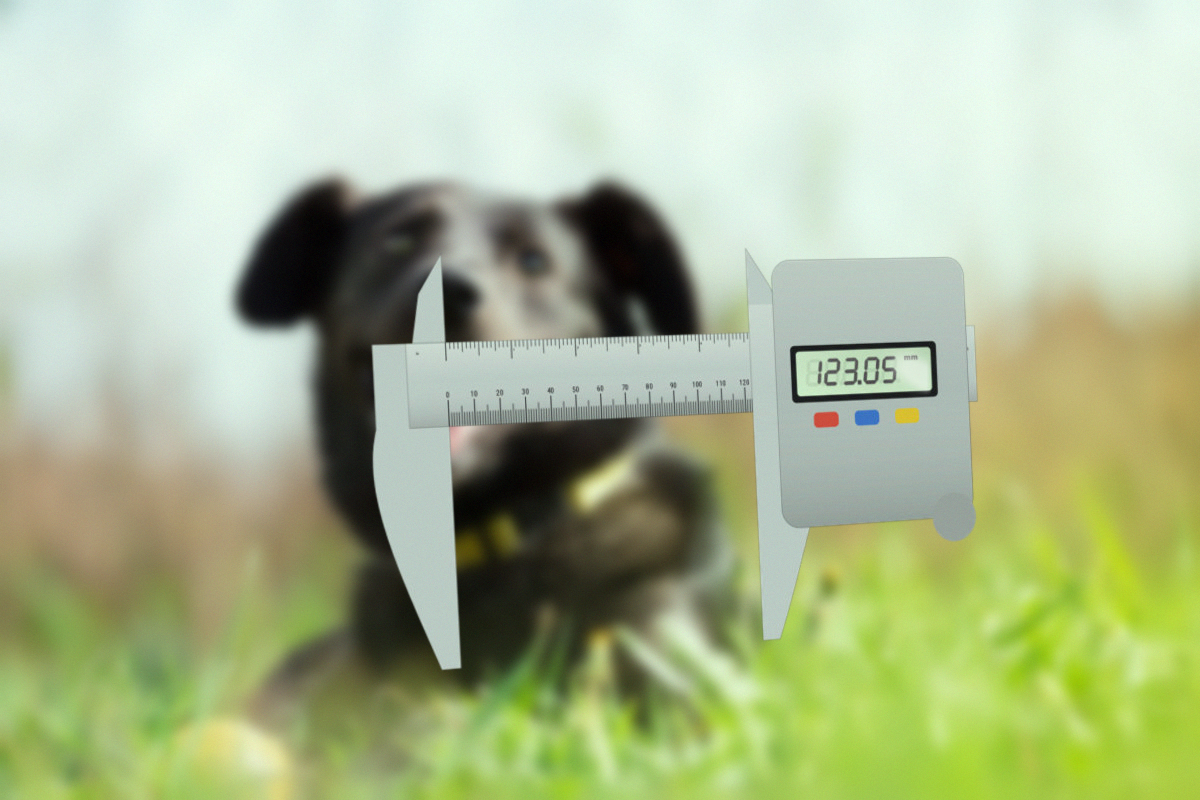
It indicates 123.05; mm
